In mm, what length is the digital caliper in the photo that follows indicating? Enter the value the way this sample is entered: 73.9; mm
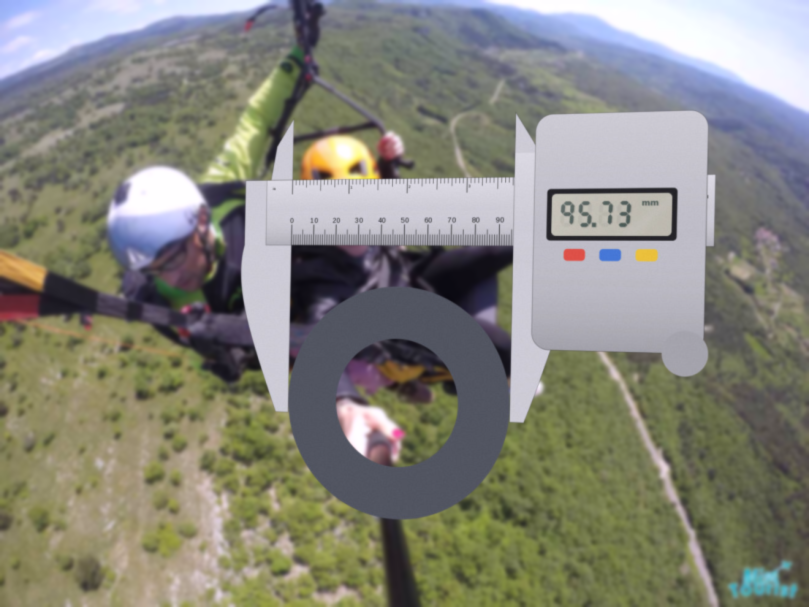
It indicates 95.73; mm
